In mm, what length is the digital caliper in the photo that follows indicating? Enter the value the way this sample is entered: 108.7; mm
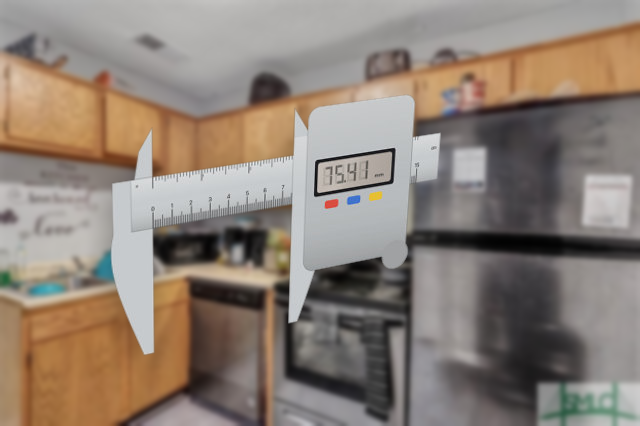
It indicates 75.41; mm
